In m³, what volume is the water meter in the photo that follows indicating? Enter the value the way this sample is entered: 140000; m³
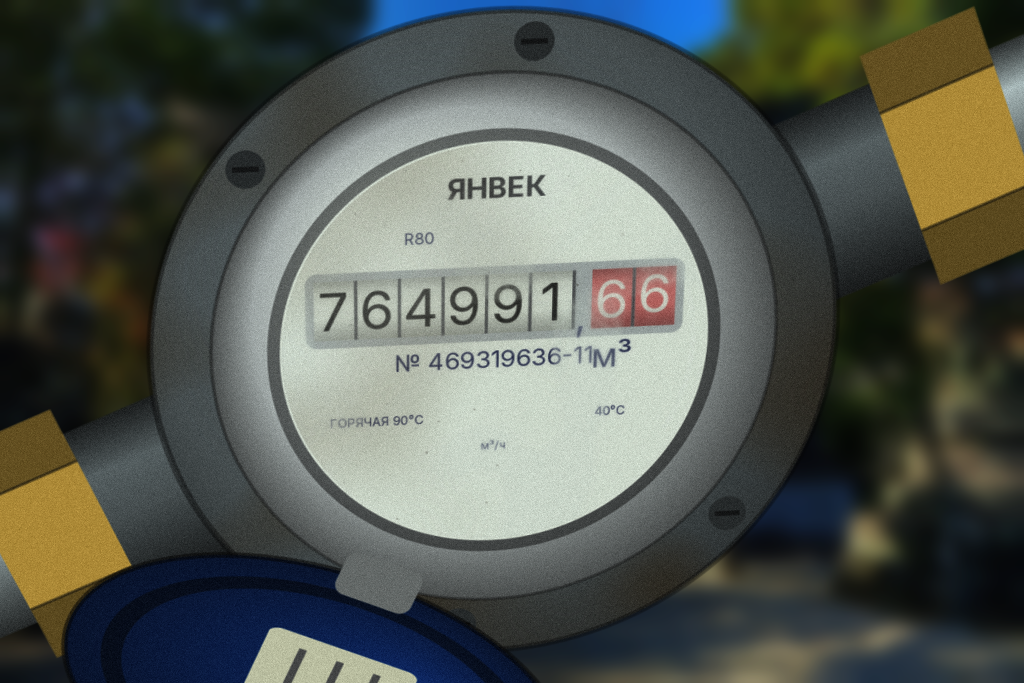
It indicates 764991.66; m³
